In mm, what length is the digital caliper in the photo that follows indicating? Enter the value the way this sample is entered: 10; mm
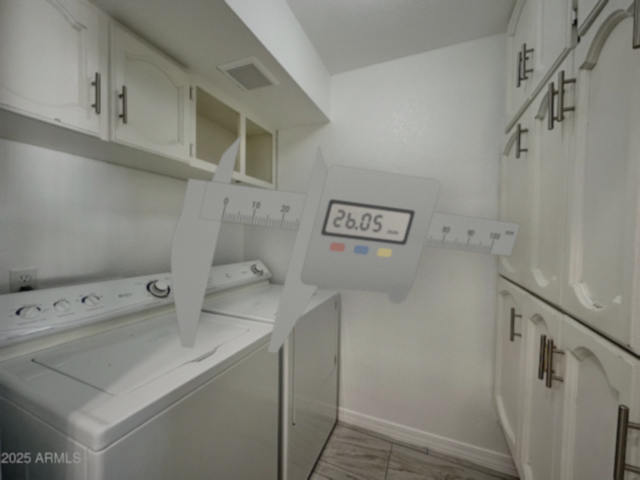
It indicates 26.05; mm
